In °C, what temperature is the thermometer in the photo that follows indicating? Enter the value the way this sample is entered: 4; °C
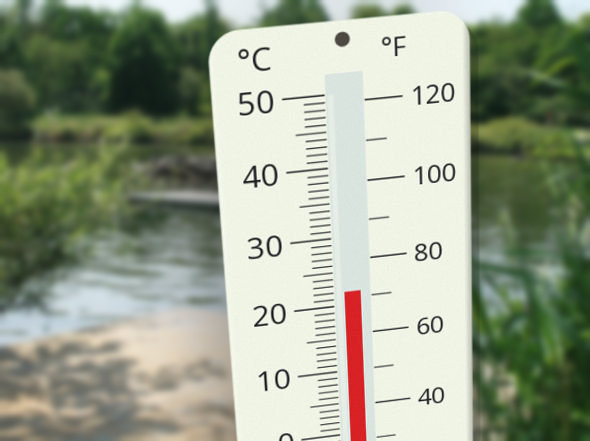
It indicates 22; °C
